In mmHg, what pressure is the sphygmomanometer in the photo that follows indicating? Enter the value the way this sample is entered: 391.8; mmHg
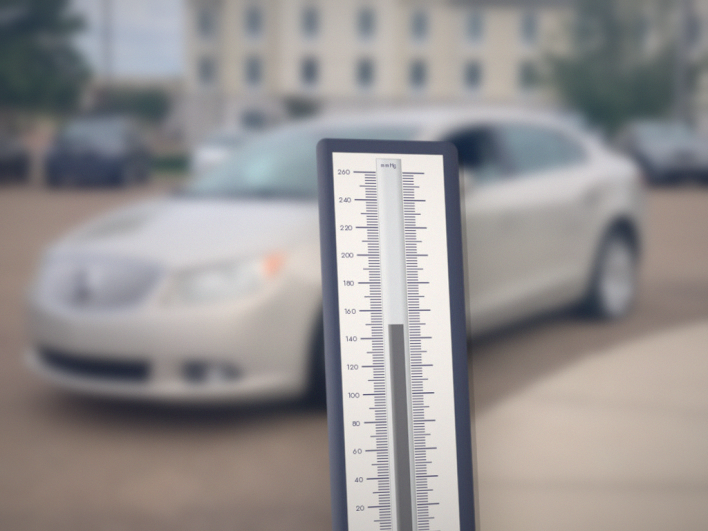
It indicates 150; mmHg
